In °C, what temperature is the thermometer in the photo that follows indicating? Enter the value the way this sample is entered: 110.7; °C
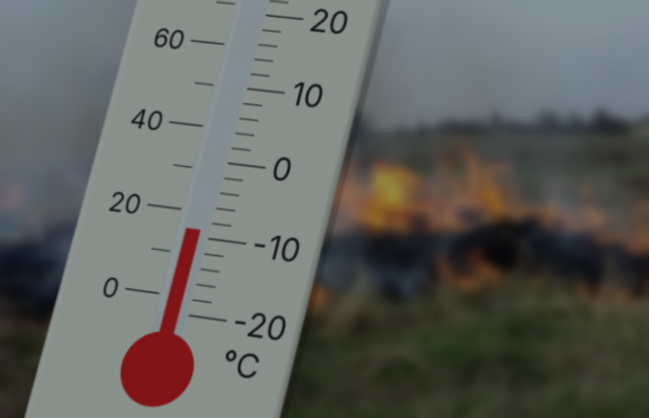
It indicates -9; °C
